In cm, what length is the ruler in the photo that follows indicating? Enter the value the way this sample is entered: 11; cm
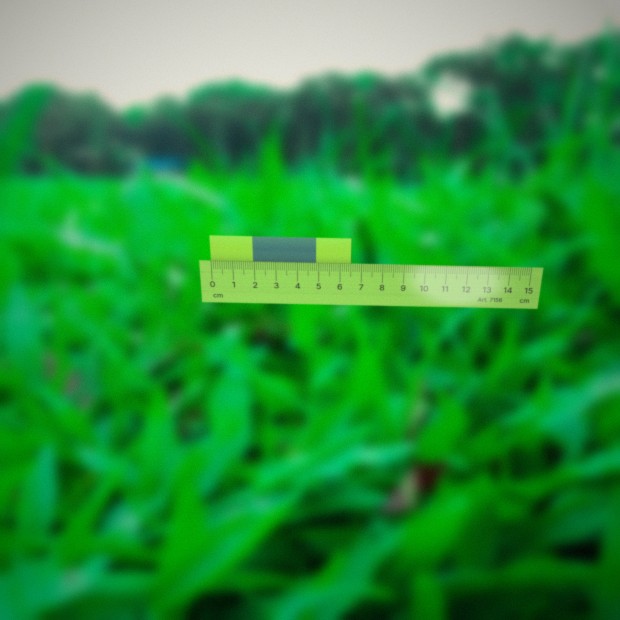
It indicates 6.5; cm
